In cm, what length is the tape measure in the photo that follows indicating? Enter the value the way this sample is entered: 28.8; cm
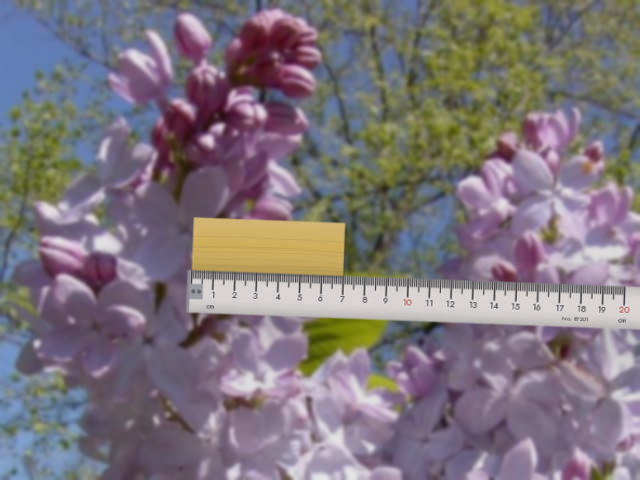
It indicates 7; cm
